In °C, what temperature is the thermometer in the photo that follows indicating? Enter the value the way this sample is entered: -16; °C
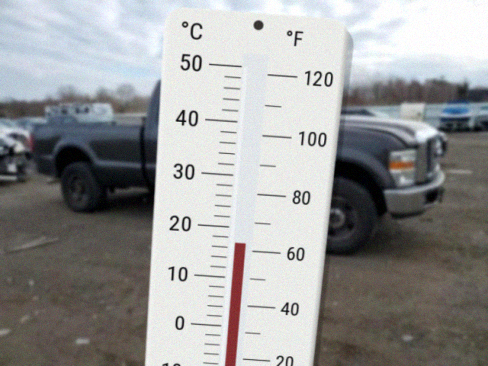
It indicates 17; °C
